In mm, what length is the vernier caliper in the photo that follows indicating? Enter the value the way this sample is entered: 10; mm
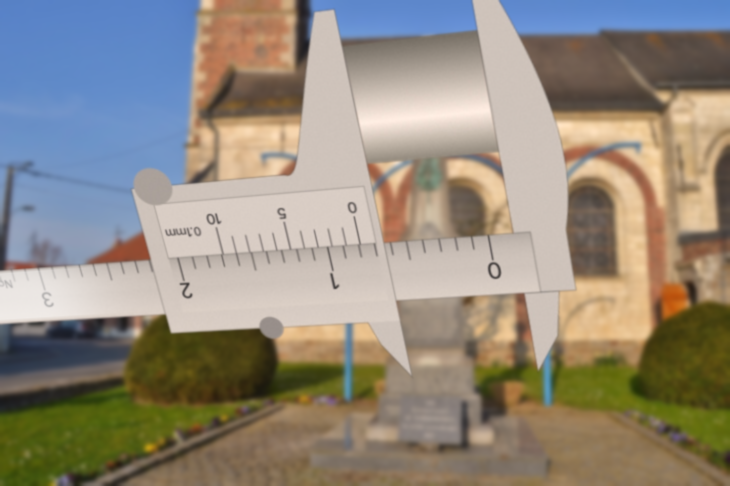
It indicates 7.9; mm
